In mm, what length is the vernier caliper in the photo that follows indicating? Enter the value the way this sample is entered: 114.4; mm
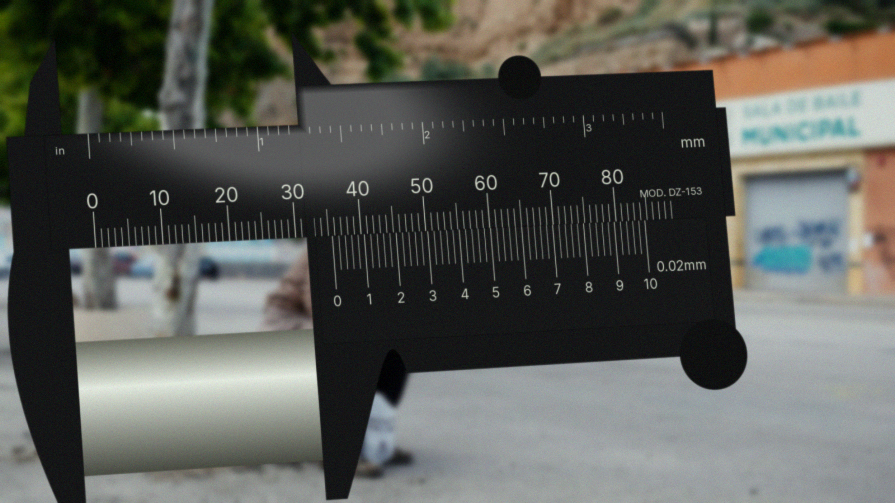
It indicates 35.6; mm
